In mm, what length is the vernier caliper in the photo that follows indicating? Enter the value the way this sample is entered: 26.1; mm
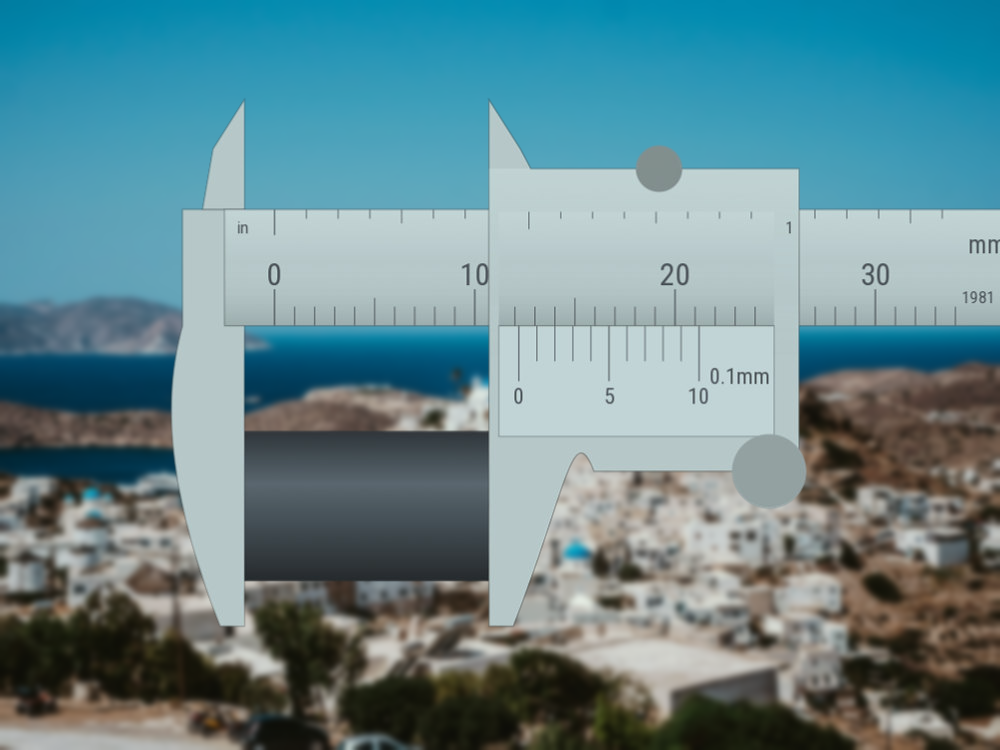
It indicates 12.2; mm
